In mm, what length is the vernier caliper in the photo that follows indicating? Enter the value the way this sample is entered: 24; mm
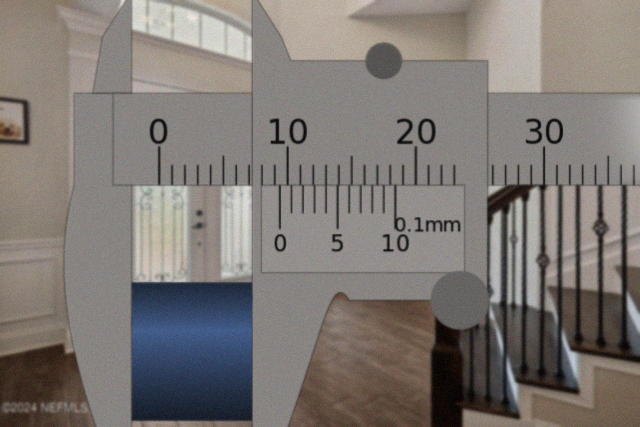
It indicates 9.4; mm
